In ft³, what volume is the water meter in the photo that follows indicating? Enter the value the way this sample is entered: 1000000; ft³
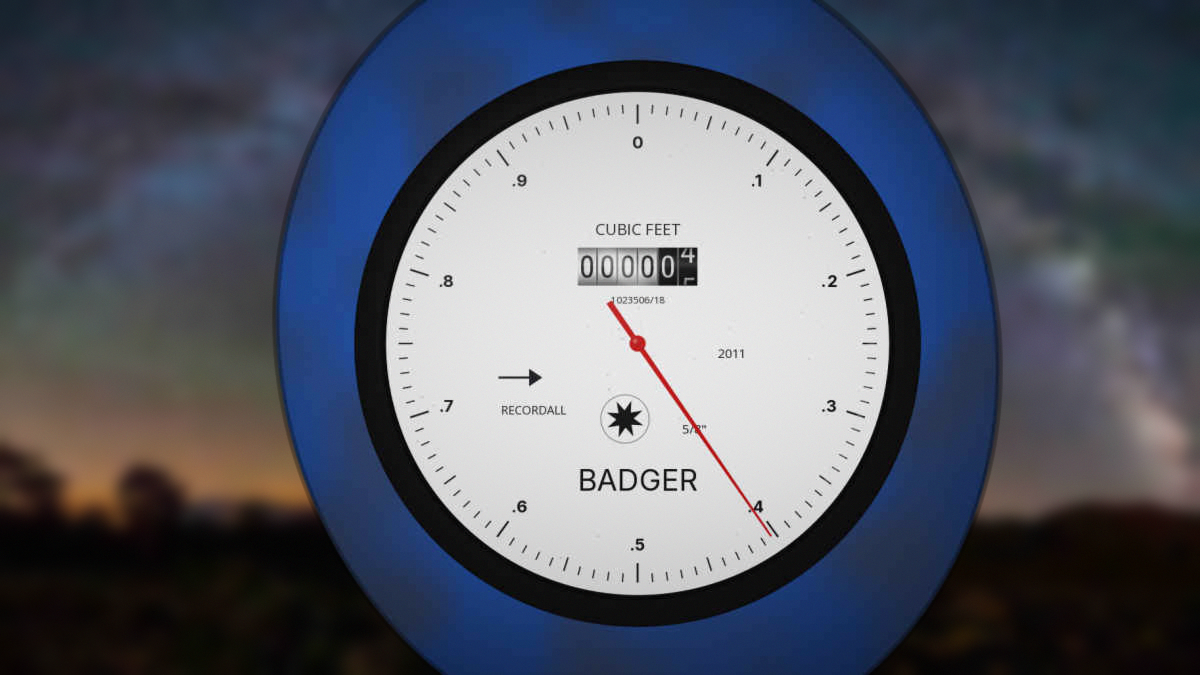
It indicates 4.40; ft³
